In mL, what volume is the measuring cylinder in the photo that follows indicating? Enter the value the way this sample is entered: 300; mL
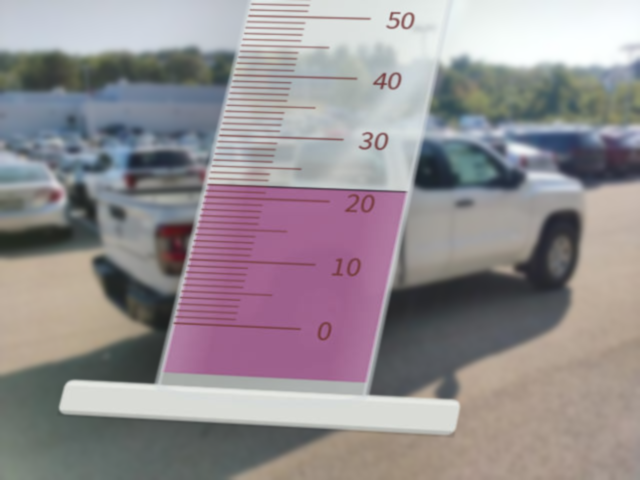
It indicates 22; mL
